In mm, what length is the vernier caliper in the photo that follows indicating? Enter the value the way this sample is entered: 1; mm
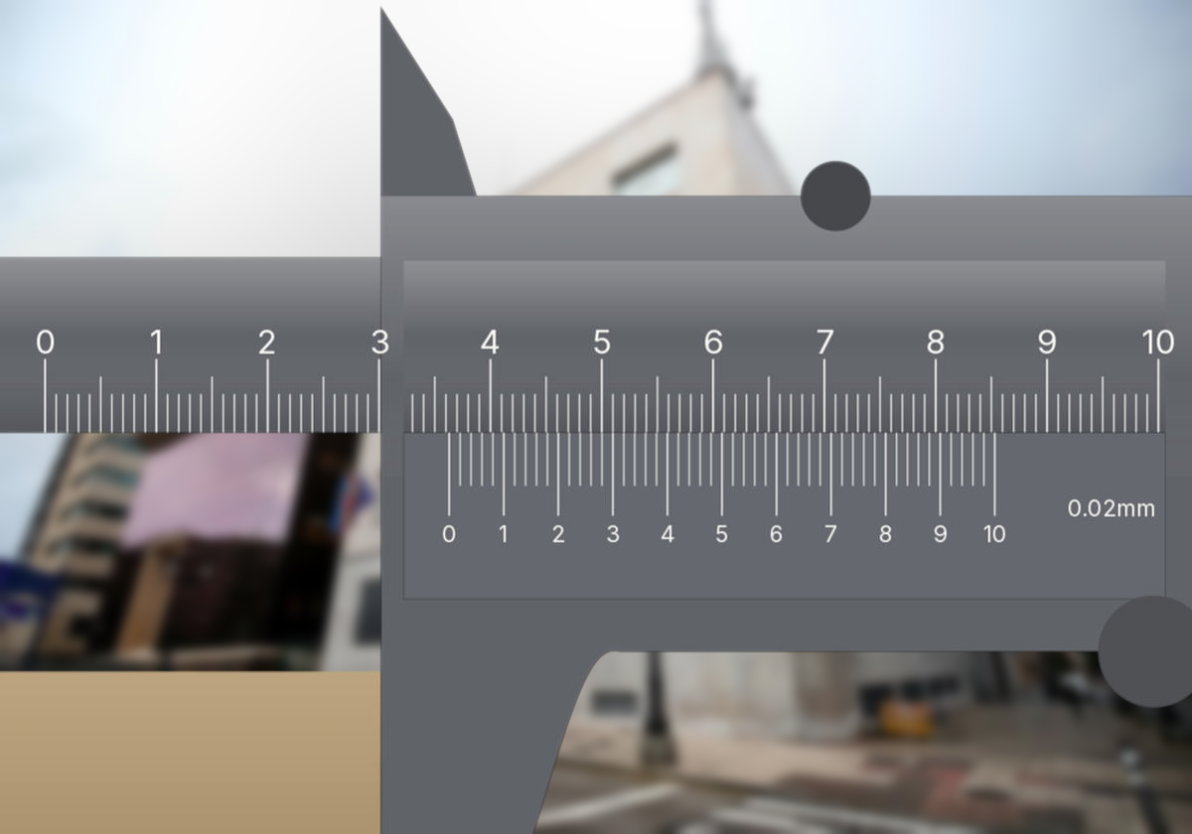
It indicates 36.3; mm
